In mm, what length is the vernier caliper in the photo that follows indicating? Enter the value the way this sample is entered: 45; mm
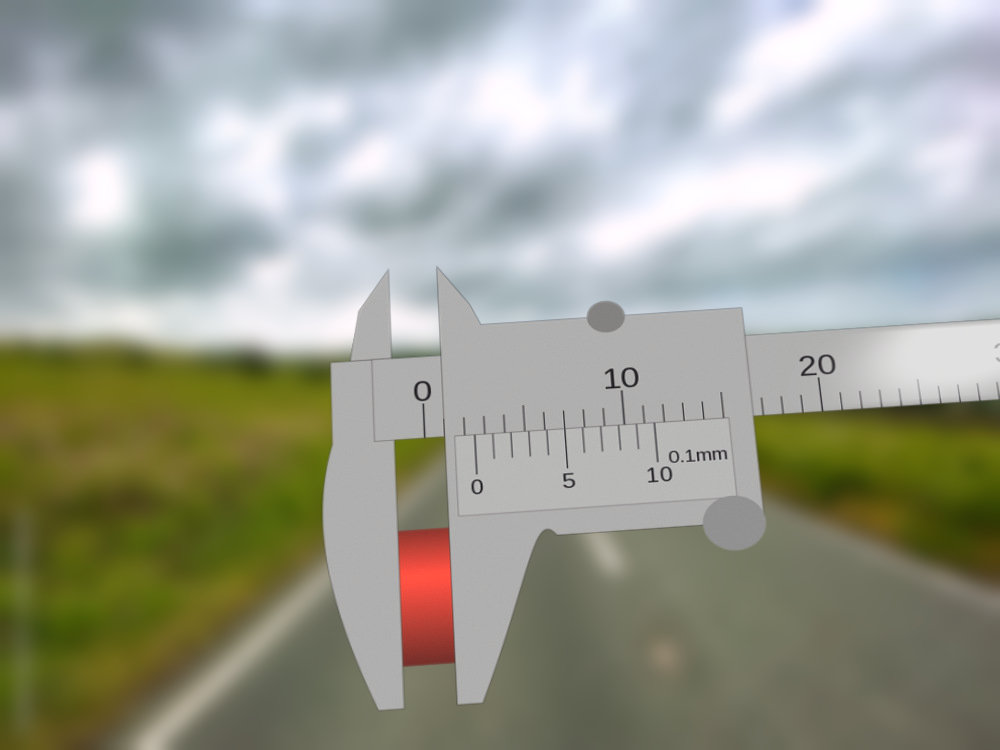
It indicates 2.5; mm
